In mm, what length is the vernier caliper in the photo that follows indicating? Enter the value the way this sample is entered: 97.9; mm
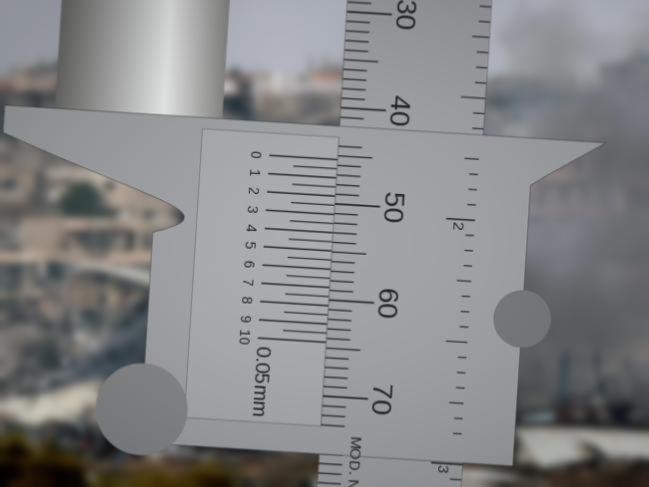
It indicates 45.4; mm
